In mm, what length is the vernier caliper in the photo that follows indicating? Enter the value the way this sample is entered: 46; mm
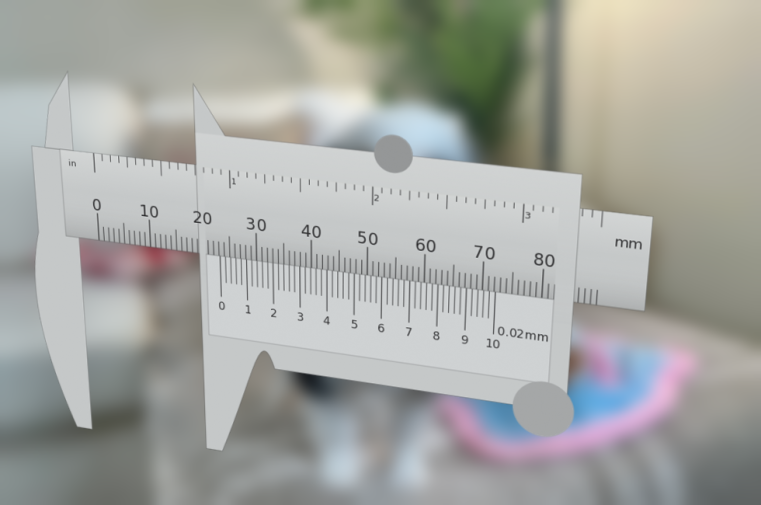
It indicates 23.2; mm
